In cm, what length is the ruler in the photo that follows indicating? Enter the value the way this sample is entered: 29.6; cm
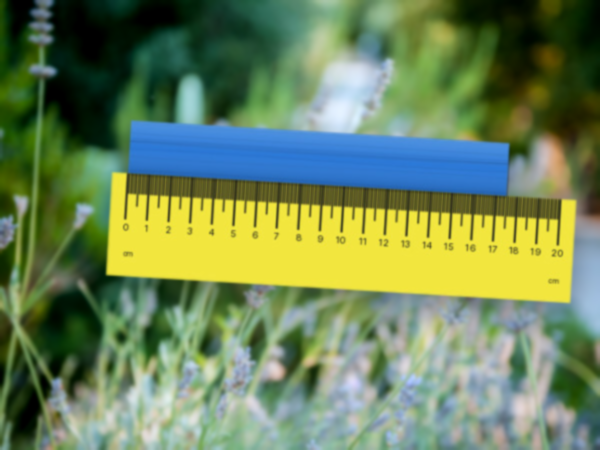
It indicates 17.5; cm
